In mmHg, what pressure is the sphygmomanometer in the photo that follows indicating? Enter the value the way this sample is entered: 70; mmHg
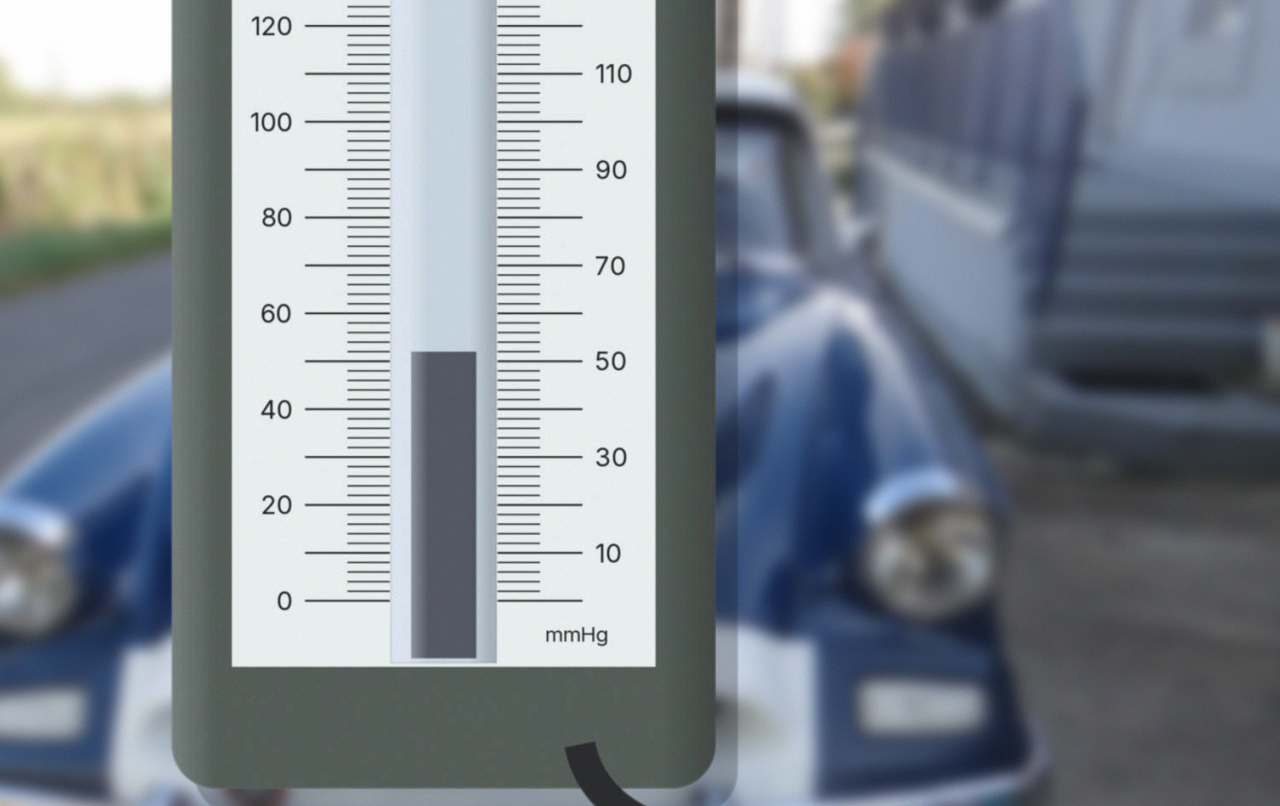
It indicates 52; mmHg
